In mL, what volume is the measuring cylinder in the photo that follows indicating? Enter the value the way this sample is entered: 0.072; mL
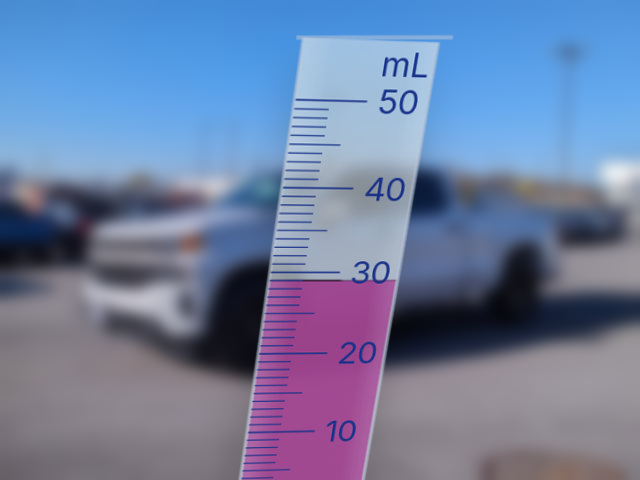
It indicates 29; mL
